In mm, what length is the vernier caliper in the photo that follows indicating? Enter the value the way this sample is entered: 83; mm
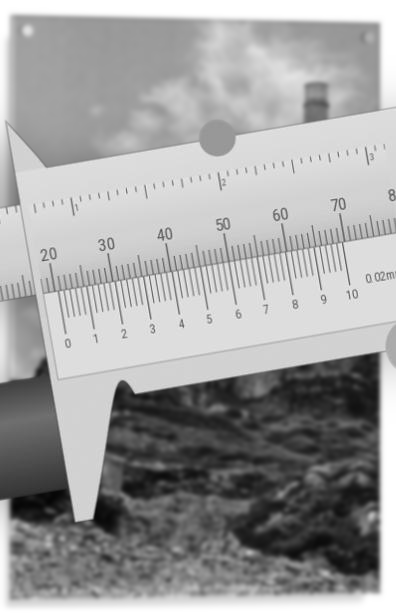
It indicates 20.6; mm
